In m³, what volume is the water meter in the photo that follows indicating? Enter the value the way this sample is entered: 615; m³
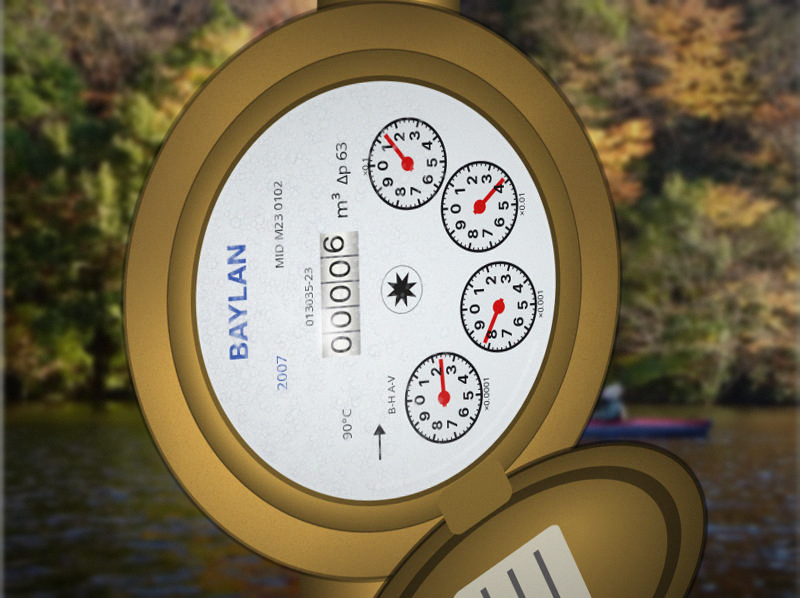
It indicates 6.1382; m³
